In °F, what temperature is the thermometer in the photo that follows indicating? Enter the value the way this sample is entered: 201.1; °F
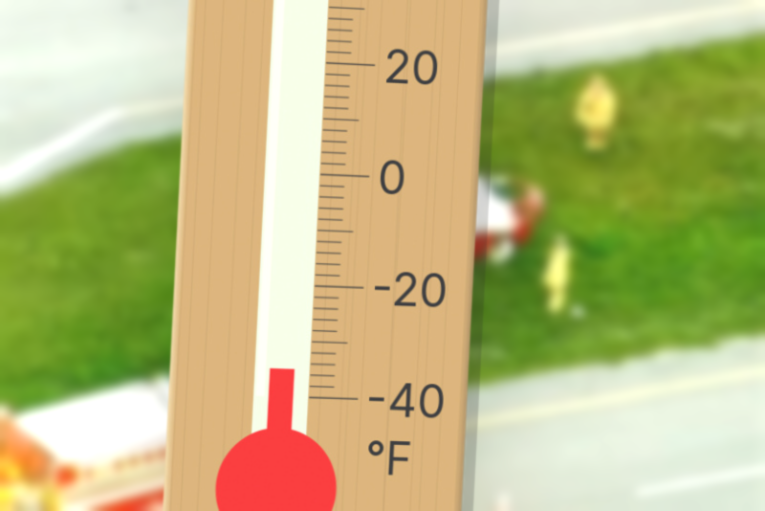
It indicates -35; °F
